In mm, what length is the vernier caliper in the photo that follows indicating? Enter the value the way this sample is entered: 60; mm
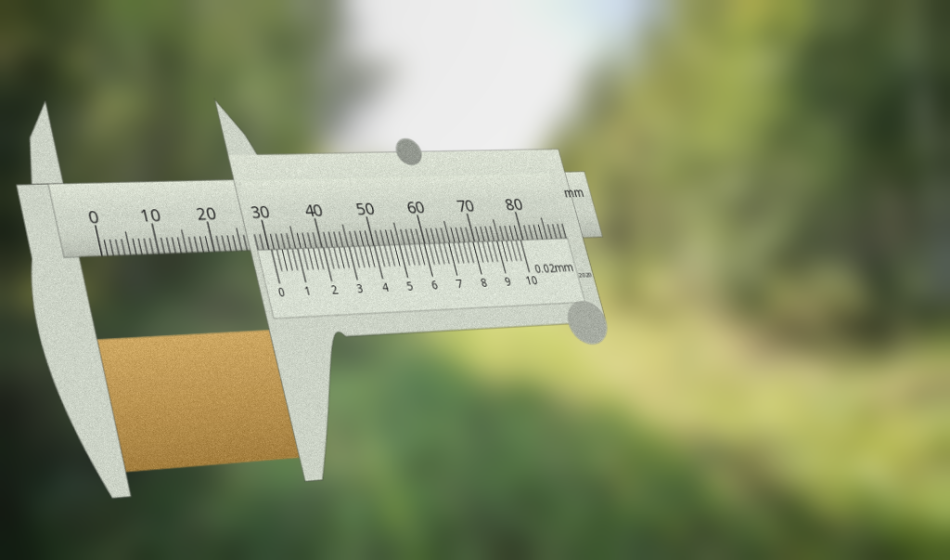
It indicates 30.5; mm
